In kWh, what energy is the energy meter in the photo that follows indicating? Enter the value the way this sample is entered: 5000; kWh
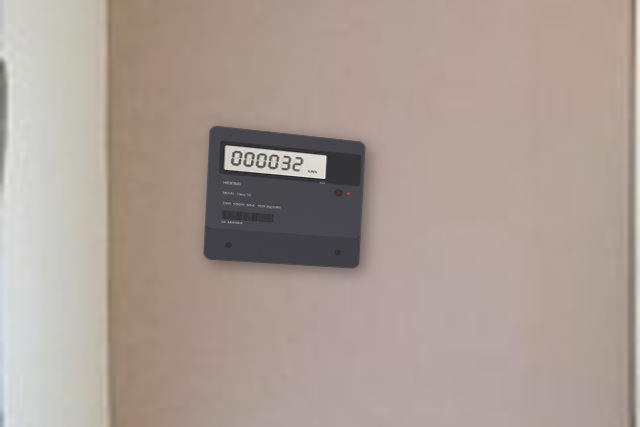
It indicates 32; kWh
